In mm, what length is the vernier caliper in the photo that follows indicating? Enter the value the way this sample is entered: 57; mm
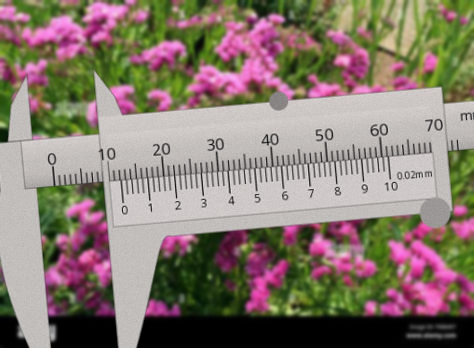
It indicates 12.2; mm
